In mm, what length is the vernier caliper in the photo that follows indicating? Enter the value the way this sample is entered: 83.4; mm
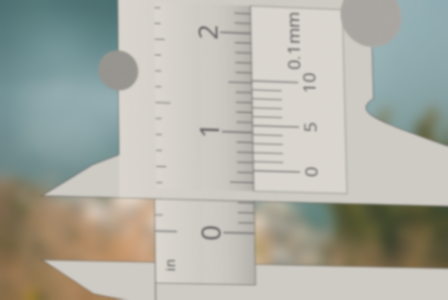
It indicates 6.2; mm
